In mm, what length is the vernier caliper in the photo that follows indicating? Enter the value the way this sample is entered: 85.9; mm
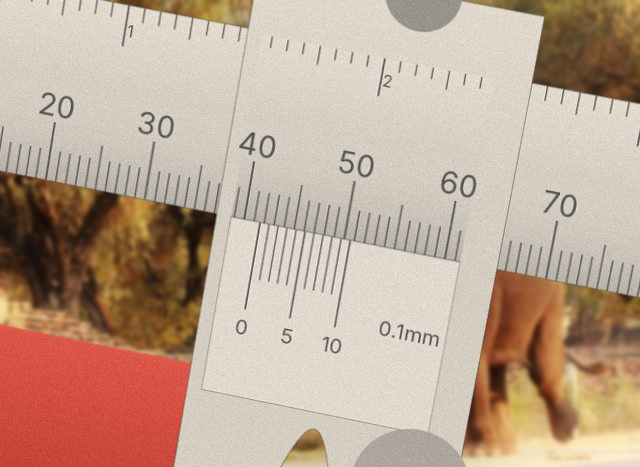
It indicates 41.6; mm
